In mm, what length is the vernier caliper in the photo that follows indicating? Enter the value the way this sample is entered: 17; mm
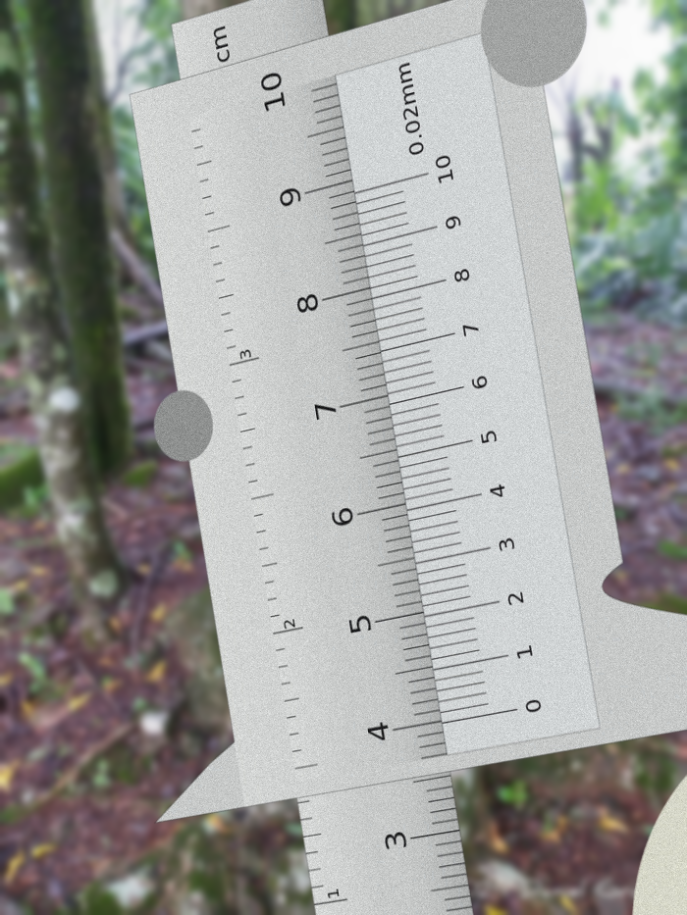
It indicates 39.8; mm
